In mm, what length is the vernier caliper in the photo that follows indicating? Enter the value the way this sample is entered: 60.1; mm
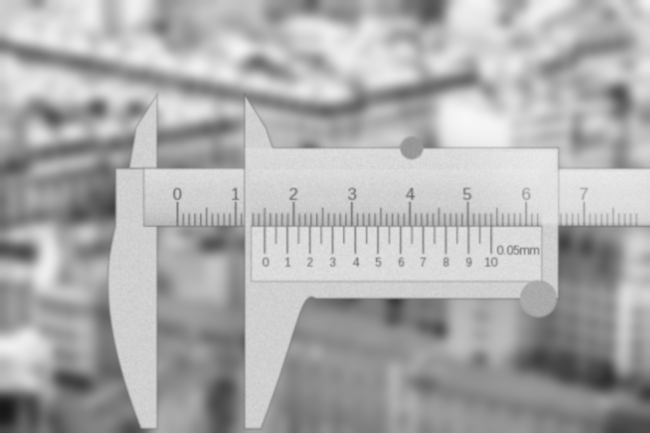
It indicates 15.0; mm
